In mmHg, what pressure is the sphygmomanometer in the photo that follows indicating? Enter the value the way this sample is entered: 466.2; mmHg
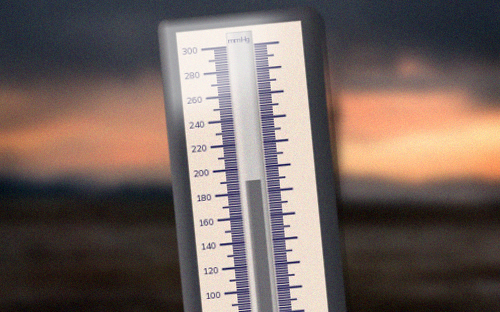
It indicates 190; mmHg
